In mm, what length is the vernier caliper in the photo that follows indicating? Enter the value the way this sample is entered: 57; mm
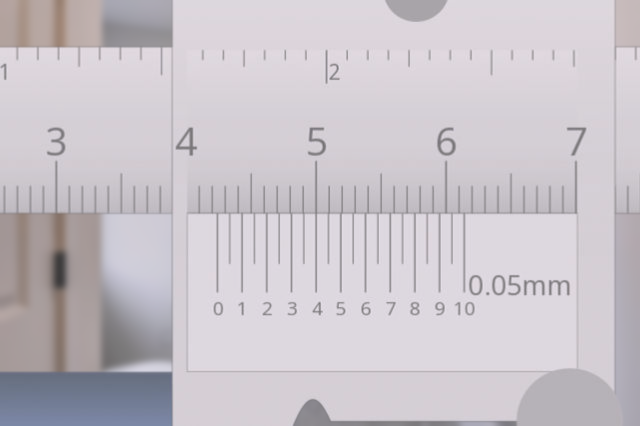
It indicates 42.4; mm
